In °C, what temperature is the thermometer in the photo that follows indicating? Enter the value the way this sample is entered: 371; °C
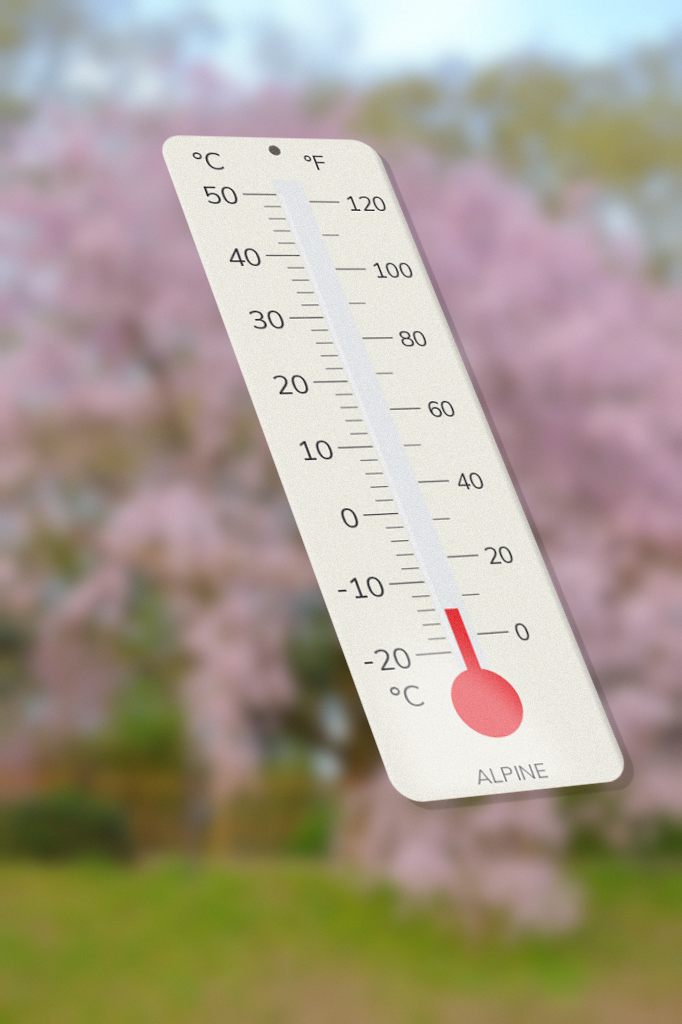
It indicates -14; °C
